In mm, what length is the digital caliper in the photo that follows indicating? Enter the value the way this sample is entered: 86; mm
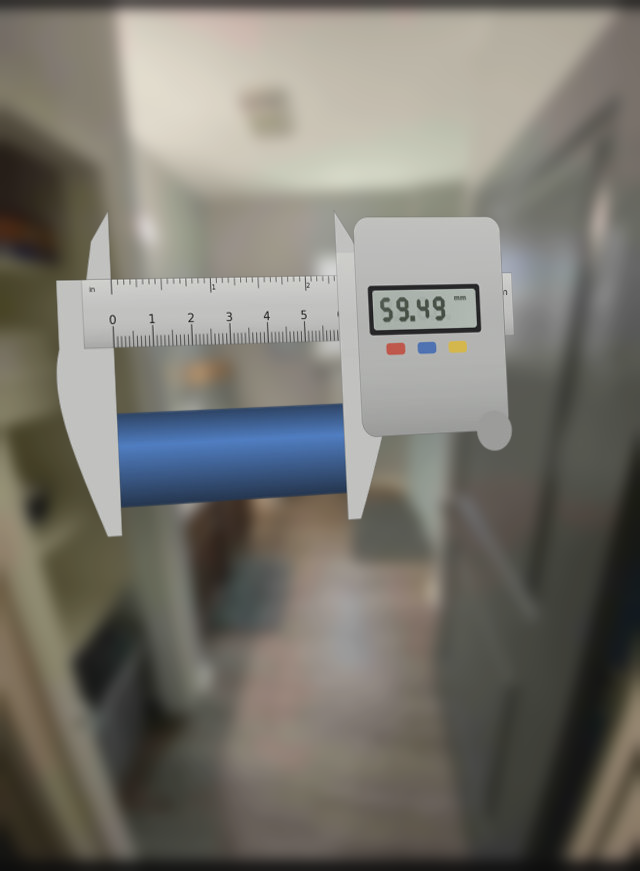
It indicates 59.49; mm
